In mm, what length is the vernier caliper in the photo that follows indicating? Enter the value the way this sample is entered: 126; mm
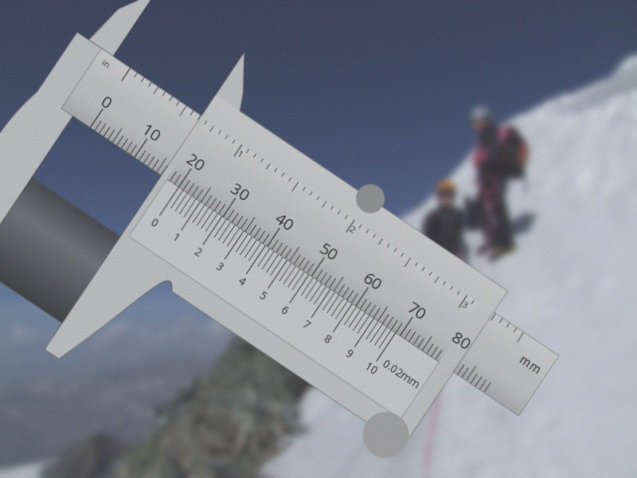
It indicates 20.0; mm
